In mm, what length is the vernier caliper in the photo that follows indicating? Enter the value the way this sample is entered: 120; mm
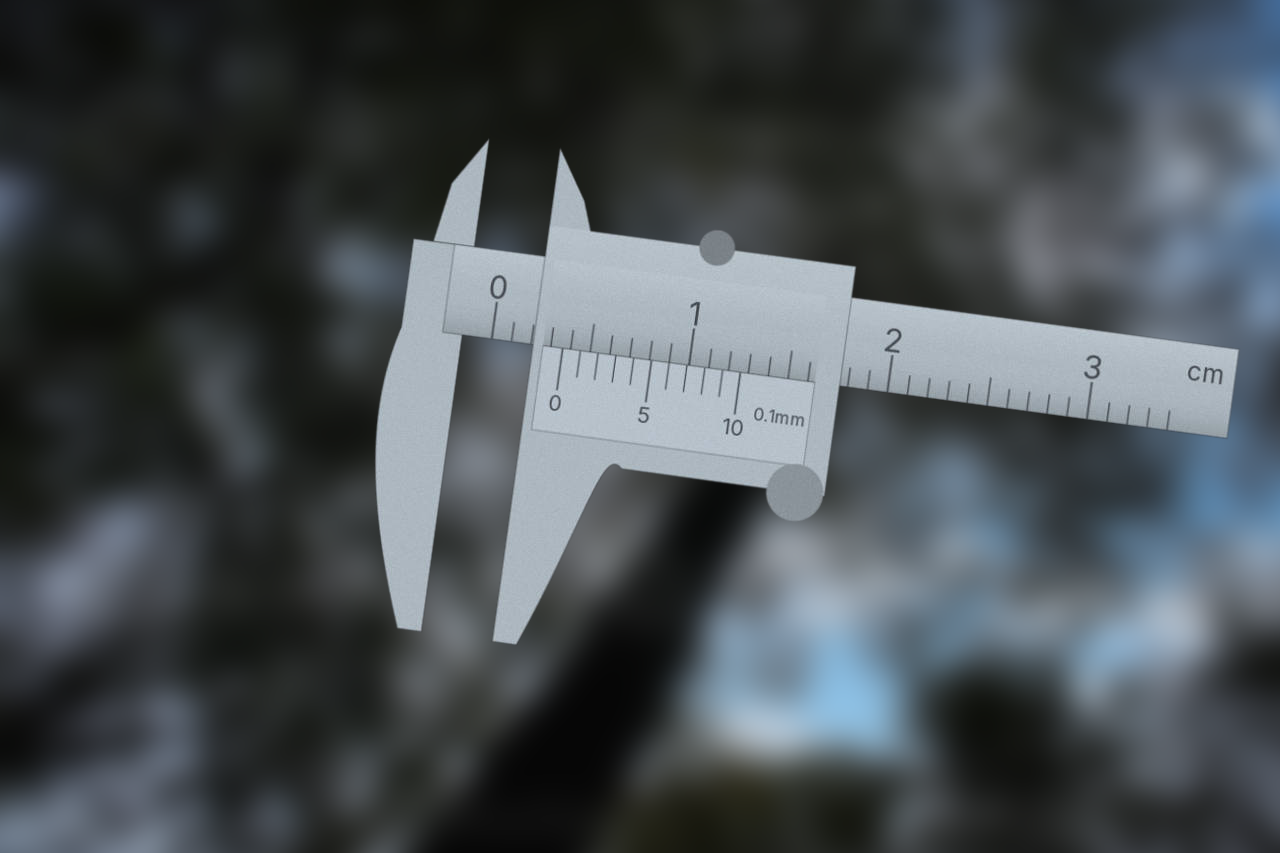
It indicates 3.6; mm
